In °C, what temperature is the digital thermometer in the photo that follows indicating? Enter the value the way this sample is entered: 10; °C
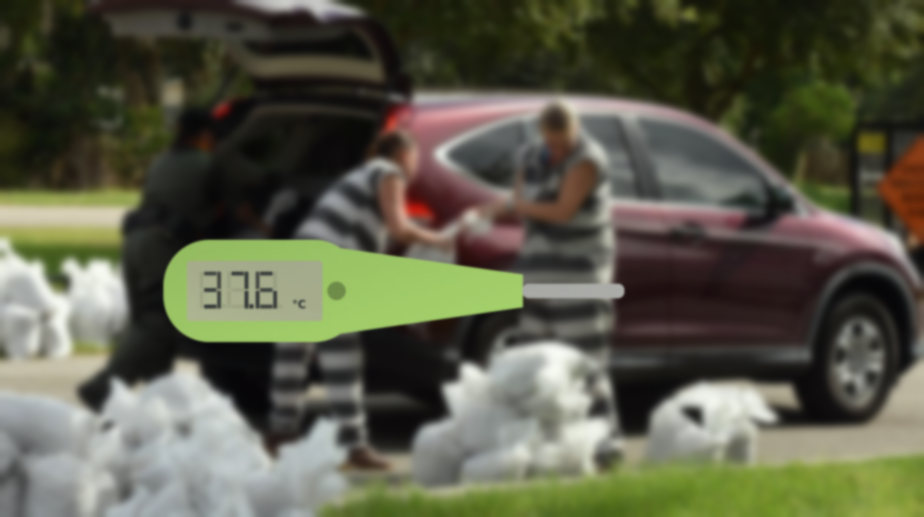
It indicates 37.6; °C
